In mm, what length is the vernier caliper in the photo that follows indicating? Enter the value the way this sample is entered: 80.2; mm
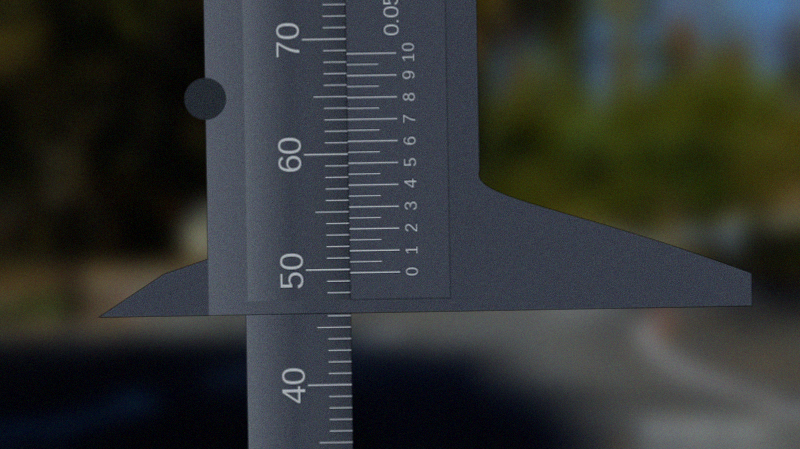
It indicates 49.7; mm
